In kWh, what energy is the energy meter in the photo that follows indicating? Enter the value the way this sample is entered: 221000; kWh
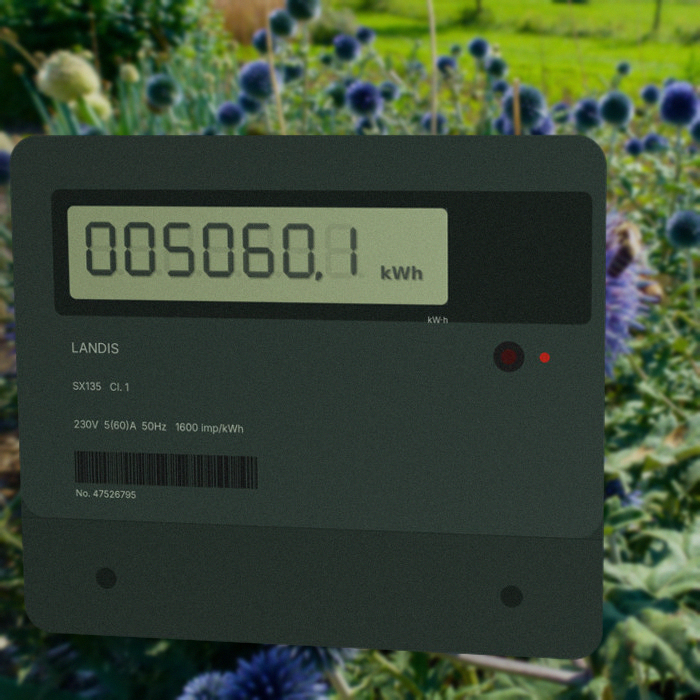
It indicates 5060.1; kWh
